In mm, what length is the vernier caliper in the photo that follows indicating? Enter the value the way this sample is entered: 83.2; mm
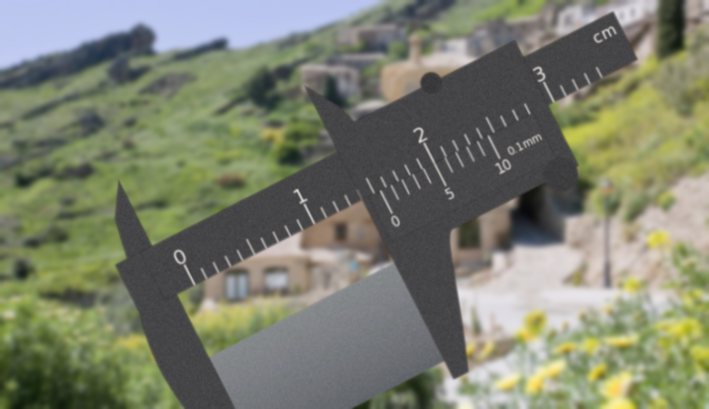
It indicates 15.5; mm
